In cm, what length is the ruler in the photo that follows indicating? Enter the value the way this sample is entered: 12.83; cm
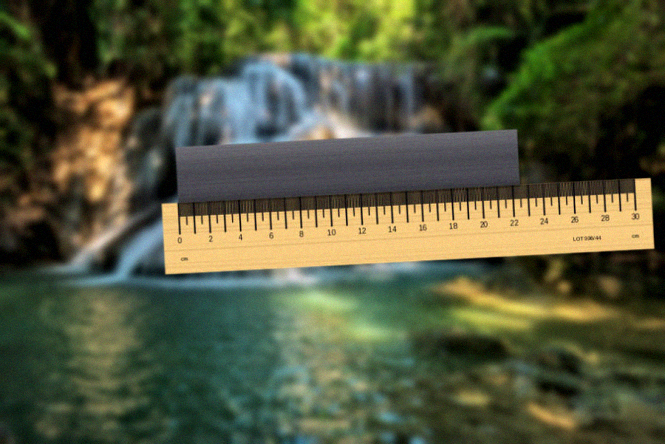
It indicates 22.5; cm
